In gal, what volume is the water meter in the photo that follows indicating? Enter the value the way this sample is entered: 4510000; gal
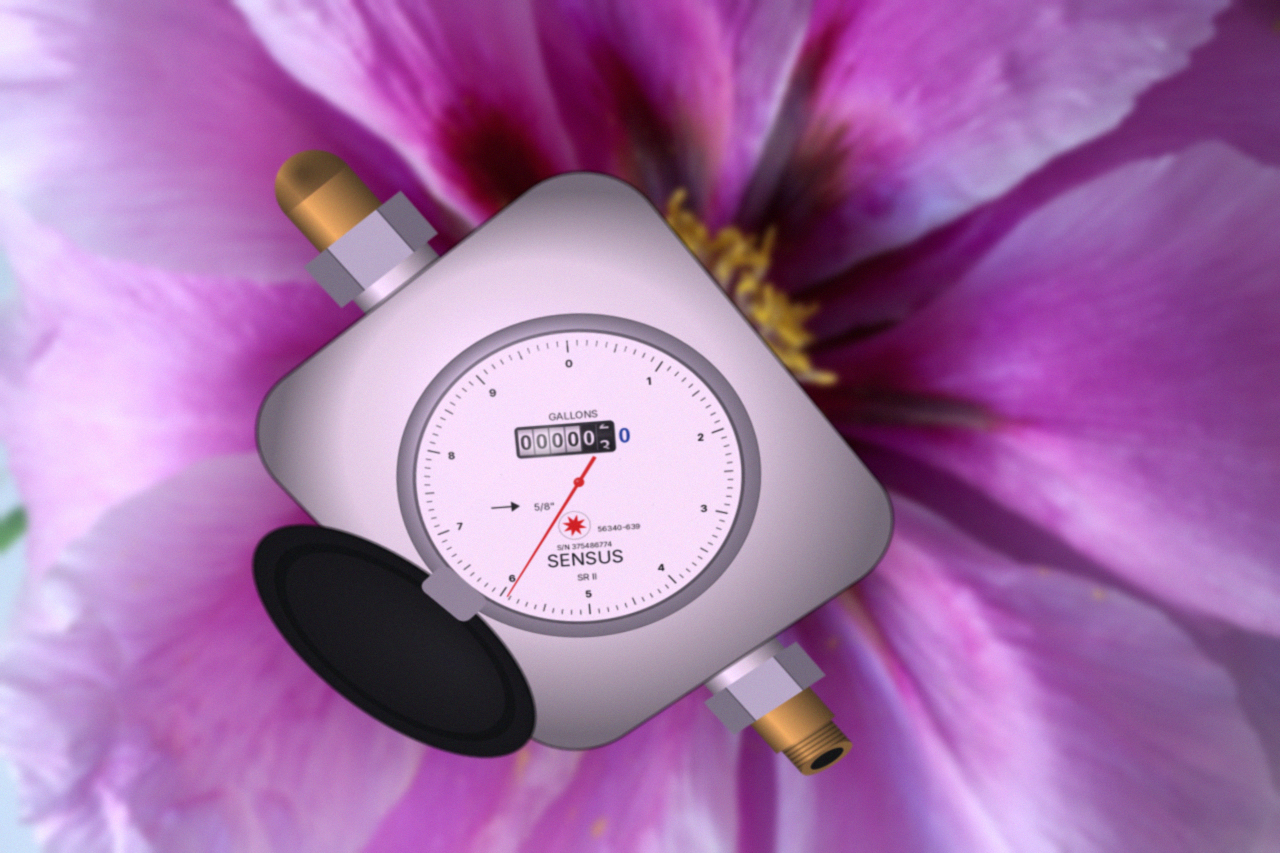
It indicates 25.9; gal
